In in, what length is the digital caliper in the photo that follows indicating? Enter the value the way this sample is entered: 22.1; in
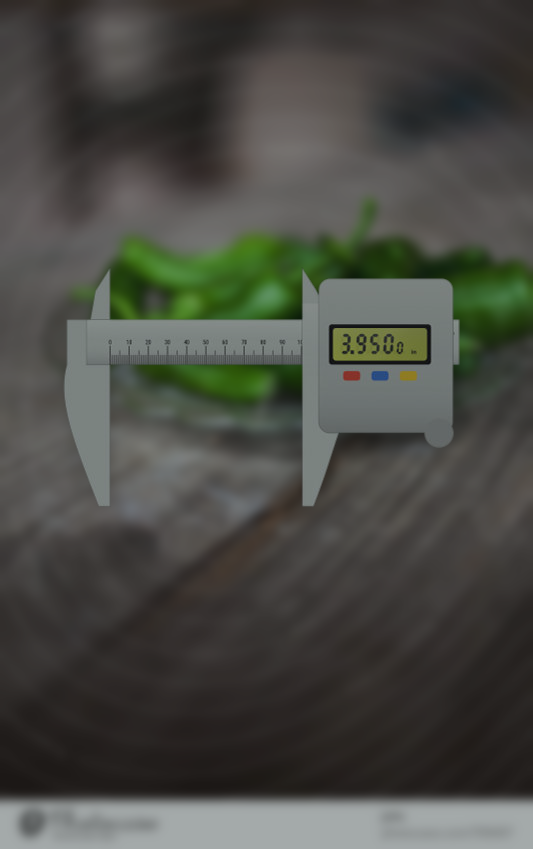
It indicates 3.9500; in
